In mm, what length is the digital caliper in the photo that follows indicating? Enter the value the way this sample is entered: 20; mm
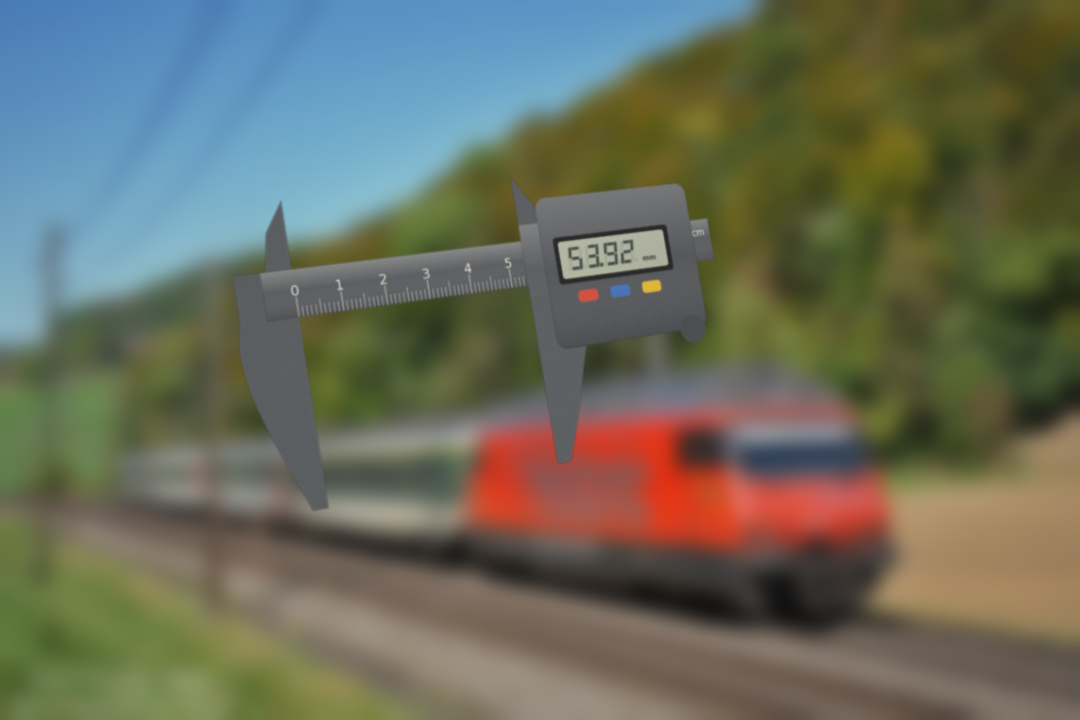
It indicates 53.92; mm
